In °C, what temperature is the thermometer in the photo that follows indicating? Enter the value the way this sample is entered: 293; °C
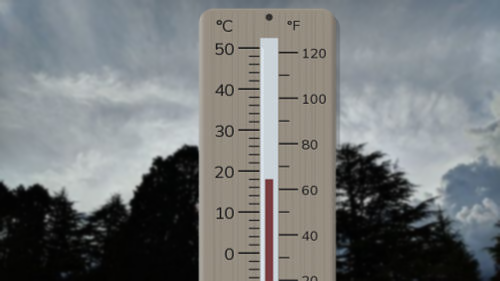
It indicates 18; °C
